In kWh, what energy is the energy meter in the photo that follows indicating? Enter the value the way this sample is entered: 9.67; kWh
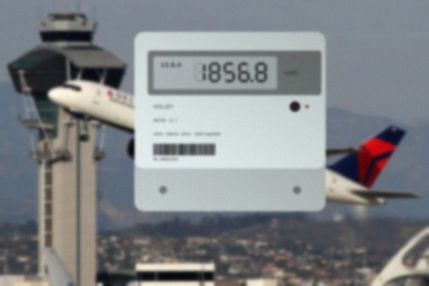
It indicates 1856.8; kWh
